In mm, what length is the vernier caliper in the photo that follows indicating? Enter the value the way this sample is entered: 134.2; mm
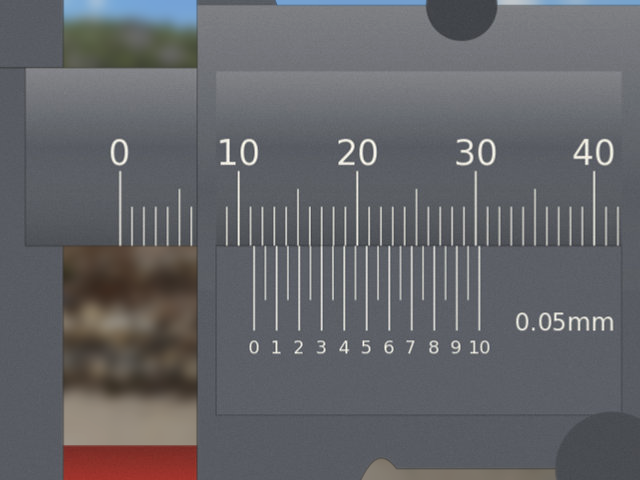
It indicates 11.3; mm
